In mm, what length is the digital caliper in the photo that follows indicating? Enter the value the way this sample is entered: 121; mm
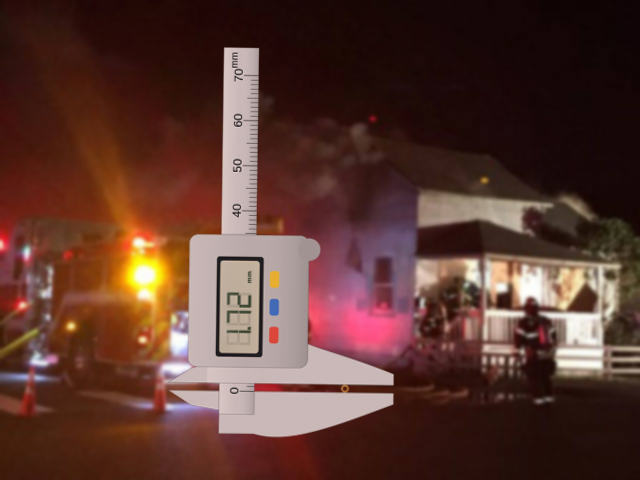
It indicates 1.72; mm
